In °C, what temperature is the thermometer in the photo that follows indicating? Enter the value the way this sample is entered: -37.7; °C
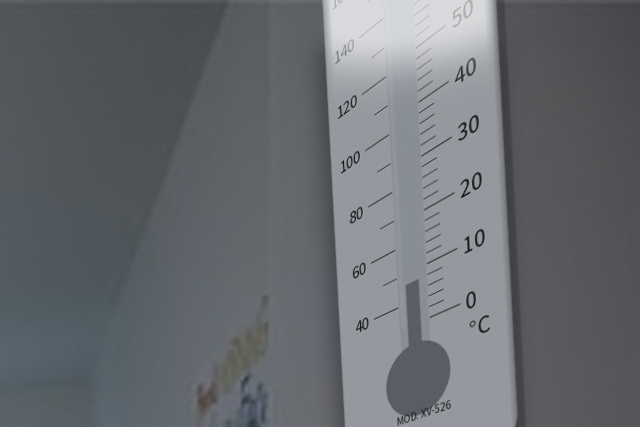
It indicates 8; °C
